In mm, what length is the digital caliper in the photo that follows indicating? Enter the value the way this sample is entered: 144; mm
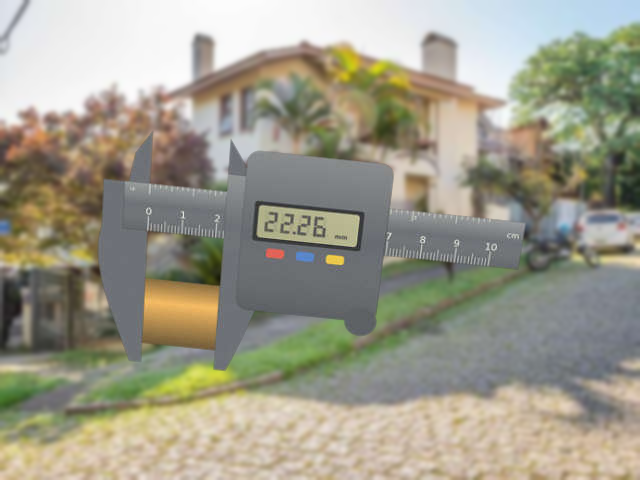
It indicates 22.26; mm
